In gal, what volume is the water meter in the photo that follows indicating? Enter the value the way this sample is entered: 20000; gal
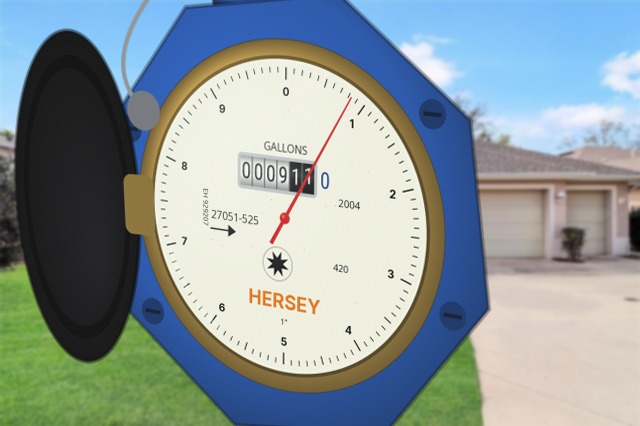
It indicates 9110.8; gal
